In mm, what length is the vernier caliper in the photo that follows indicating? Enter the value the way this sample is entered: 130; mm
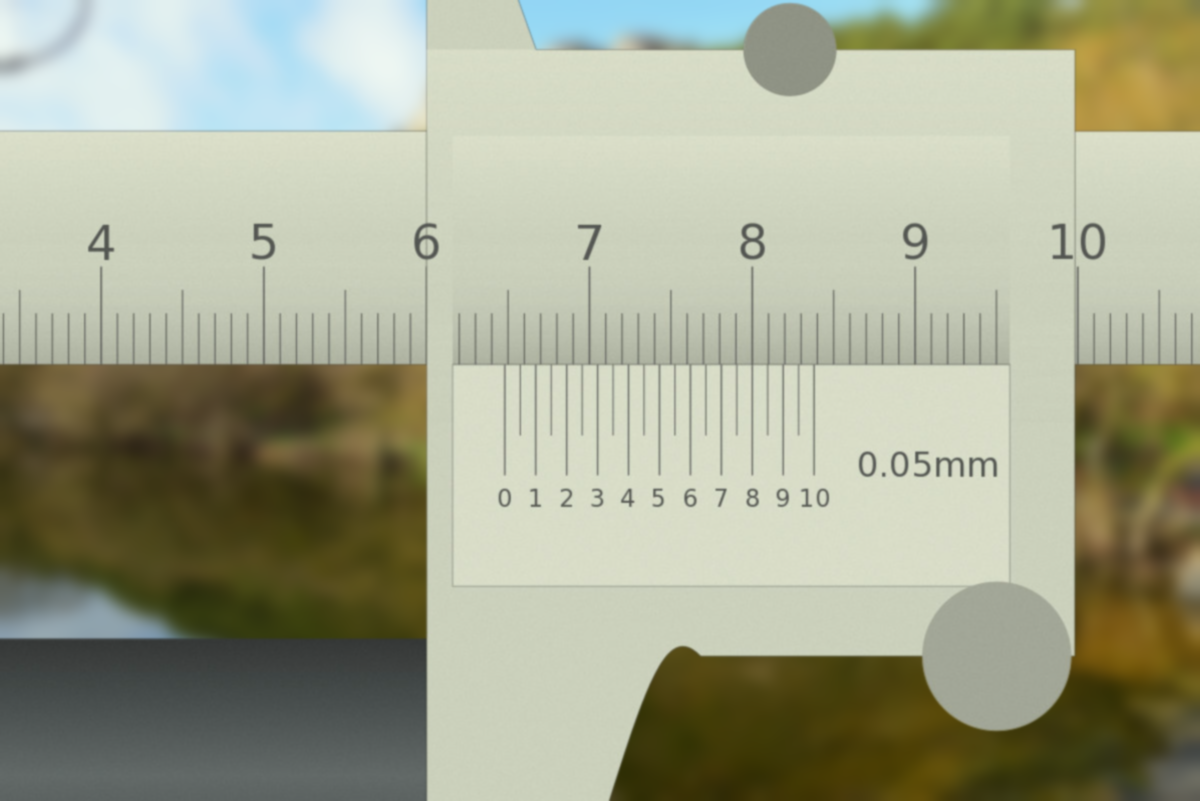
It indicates 64.8; mm
